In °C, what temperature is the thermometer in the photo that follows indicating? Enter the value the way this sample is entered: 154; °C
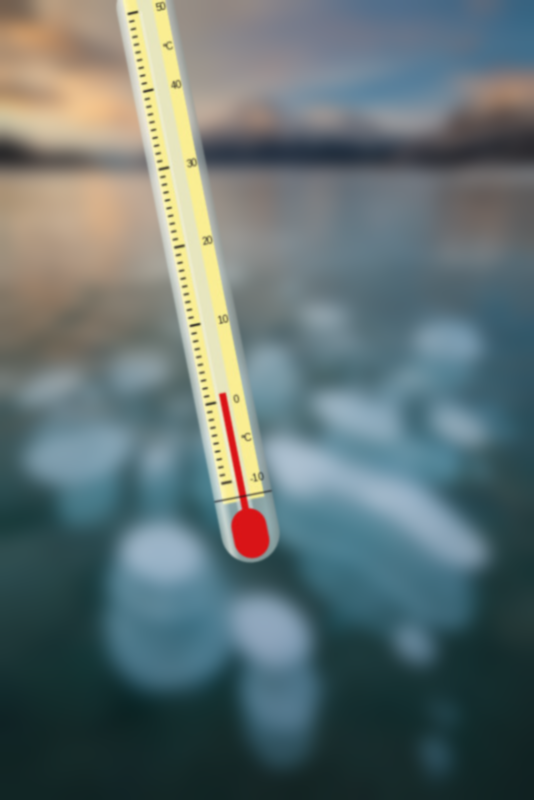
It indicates 1; °C
